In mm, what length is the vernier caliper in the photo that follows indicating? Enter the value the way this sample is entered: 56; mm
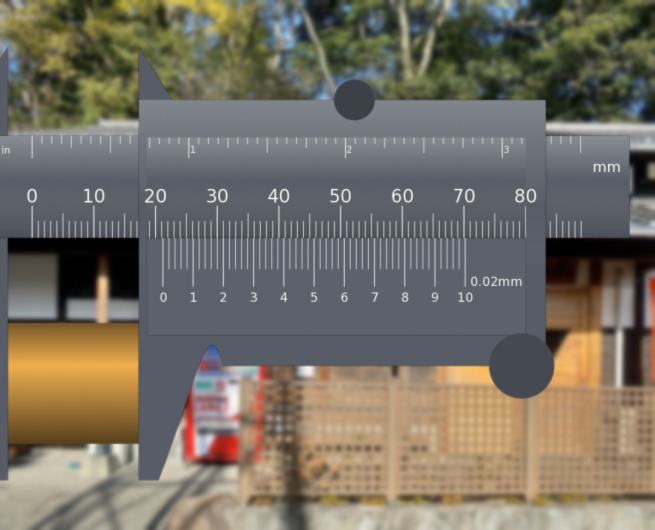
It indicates 21.2; mm
